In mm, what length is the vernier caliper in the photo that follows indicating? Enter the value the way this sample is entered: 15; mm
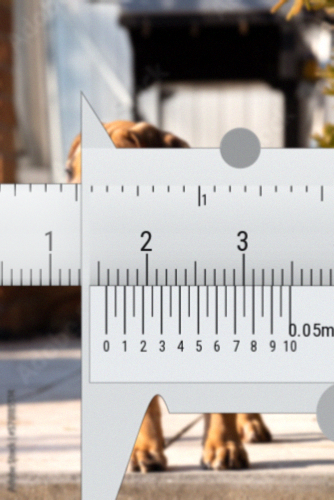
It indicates 15.8; mm
